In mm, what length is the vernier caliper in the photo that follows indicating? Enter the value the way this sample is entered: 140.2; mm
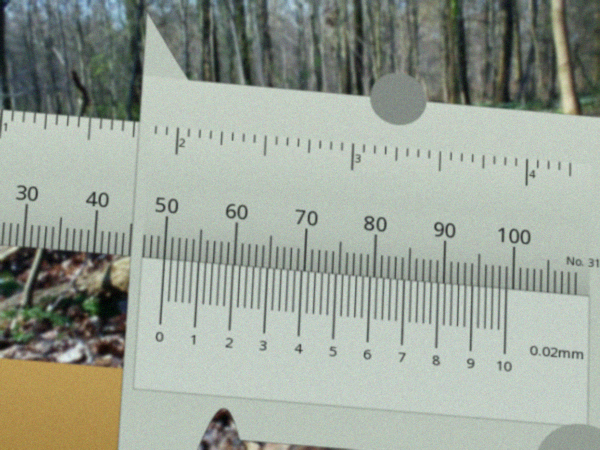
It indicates 50.0; mm
